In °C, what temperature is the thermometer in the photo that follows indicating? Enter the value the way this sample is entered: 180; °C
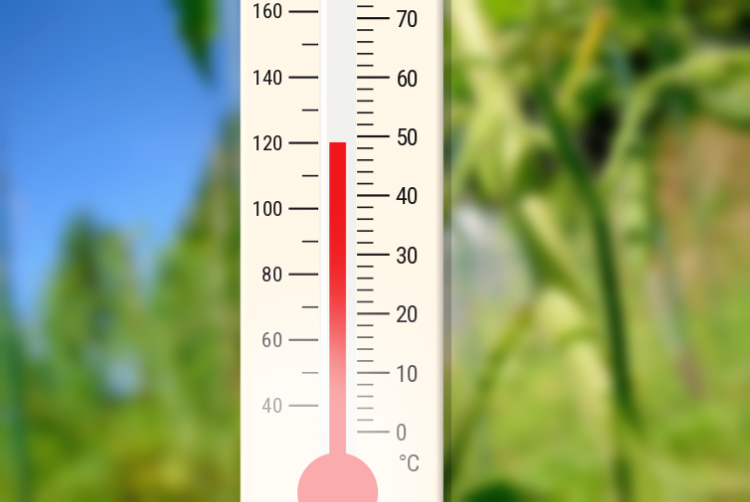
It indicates 49; °C
